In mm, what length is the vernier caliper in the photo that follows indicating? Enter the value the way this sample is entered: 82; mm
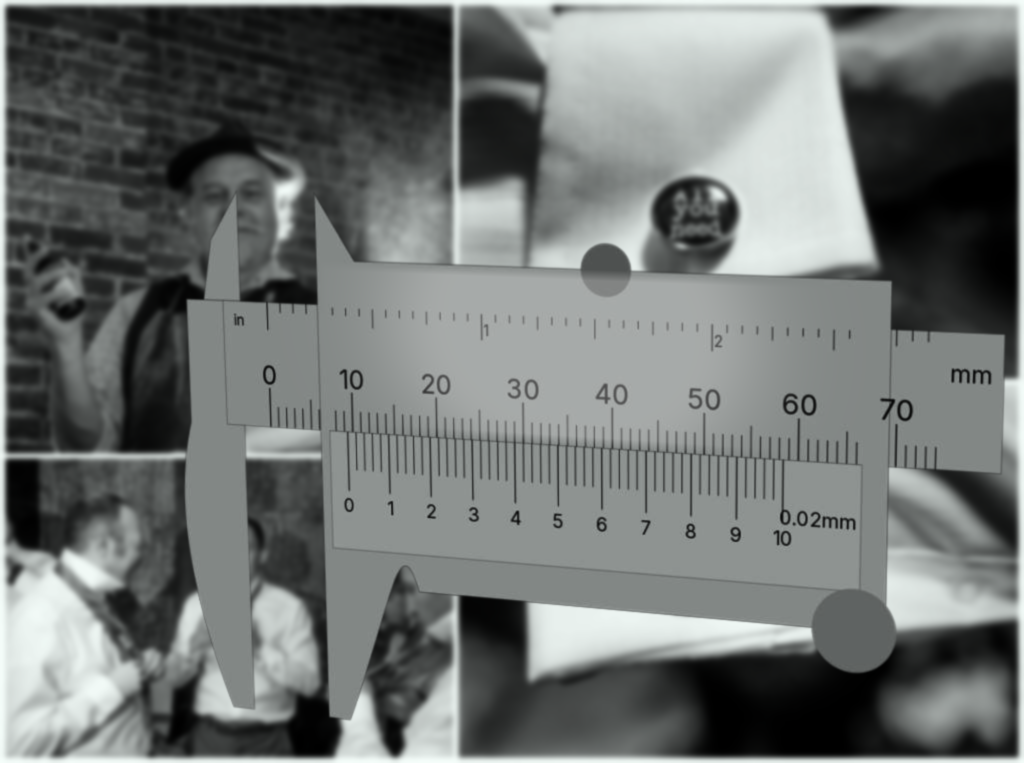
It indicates 9.4; mm
